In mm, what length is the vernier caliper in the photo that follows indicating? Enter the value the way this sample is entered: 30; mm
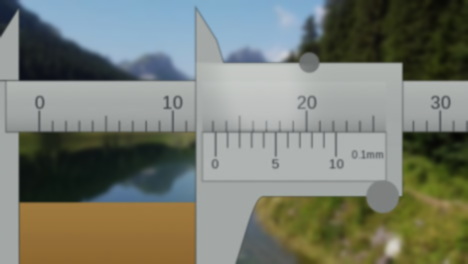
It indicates 13.2; mm
